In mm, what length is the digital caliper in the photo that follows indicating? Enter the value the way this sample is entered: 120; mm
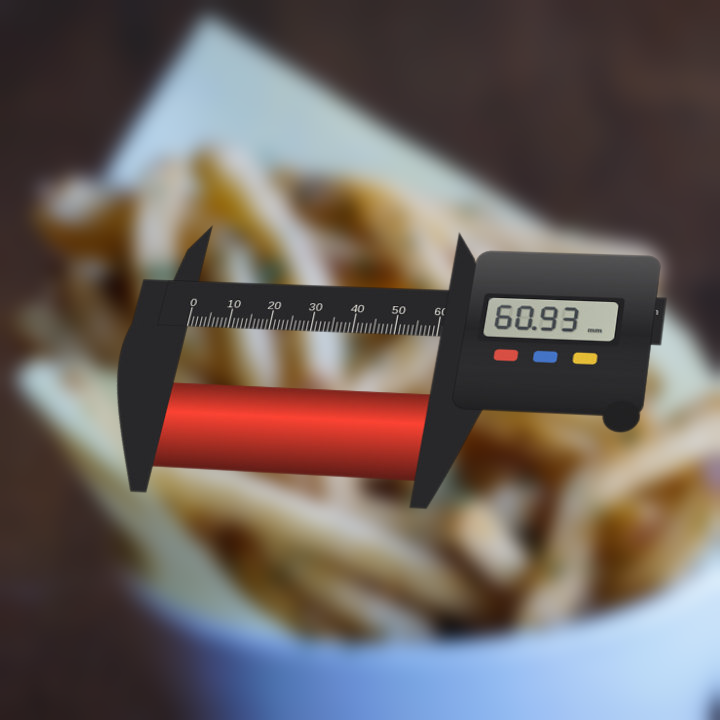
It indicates 60.93; mm
